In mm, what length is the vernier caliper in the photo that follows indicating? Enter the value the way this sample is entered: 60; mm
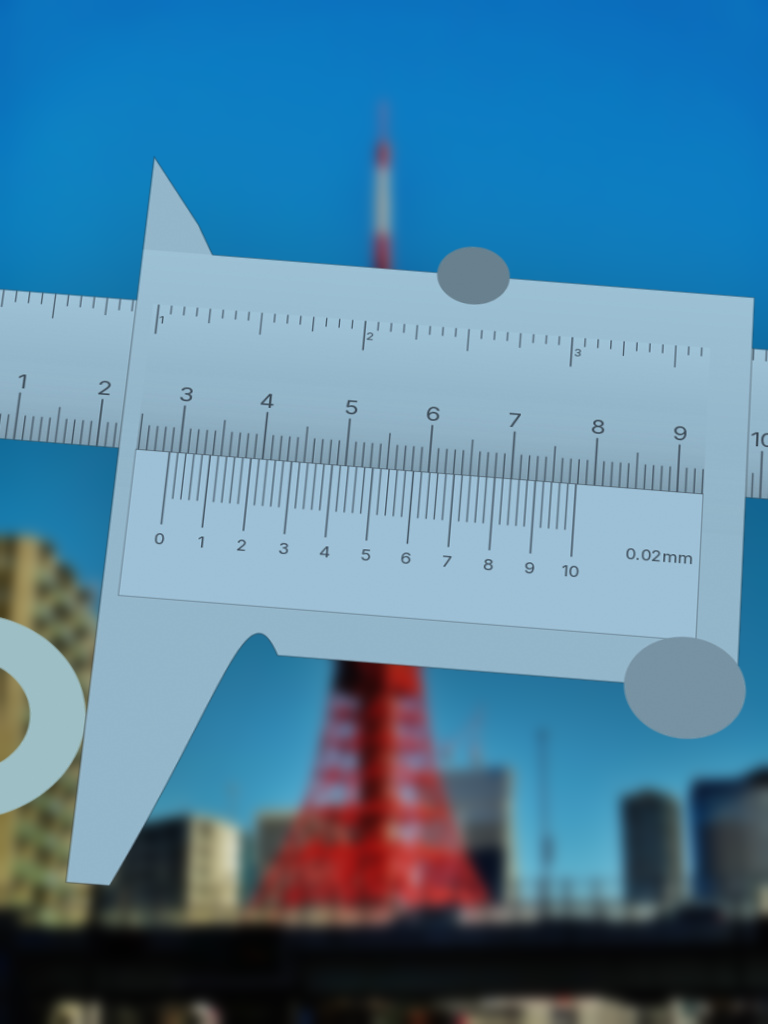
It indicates 28.8; mm
